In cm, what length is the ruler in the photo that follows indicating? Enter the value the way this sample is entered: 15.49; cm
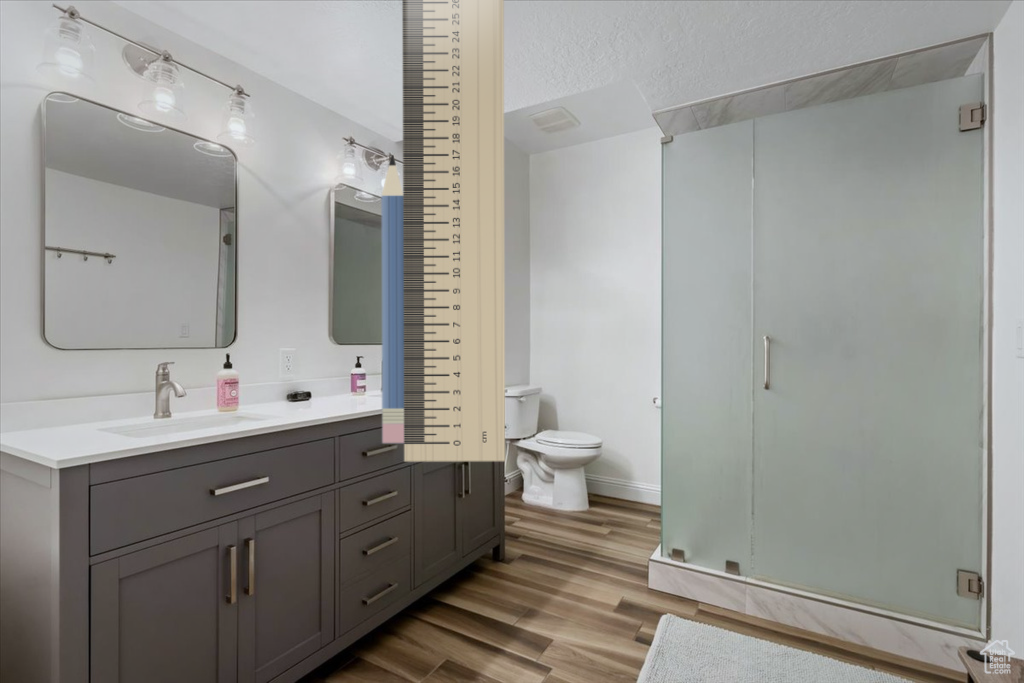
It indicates 17; cm
